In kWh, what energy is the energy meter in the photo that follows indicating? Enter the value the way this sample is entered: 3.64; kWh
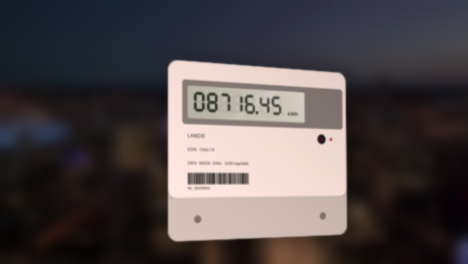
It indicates 8716.45; kWh
